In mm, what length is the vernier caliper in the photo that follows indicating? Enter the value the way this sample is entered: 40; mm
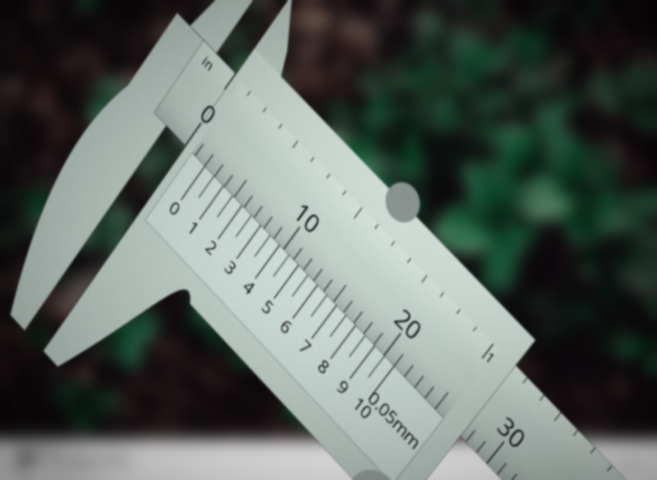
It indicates 2.0; mm
